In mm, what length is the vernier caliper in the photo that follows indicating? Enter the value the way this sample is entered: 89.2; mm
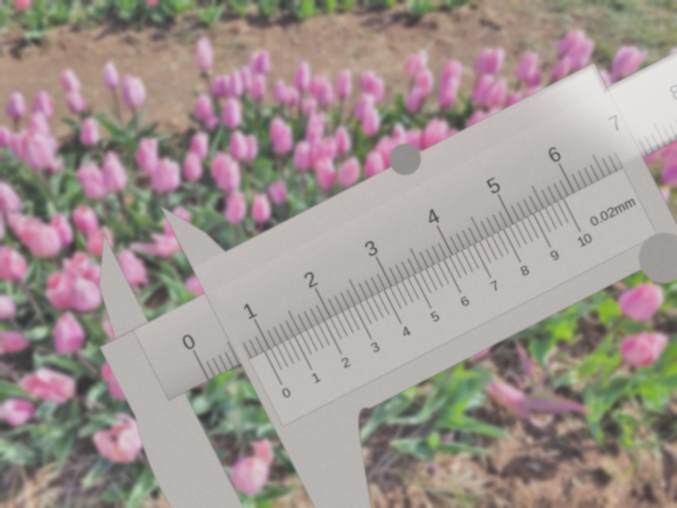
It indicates 9.2; mm
